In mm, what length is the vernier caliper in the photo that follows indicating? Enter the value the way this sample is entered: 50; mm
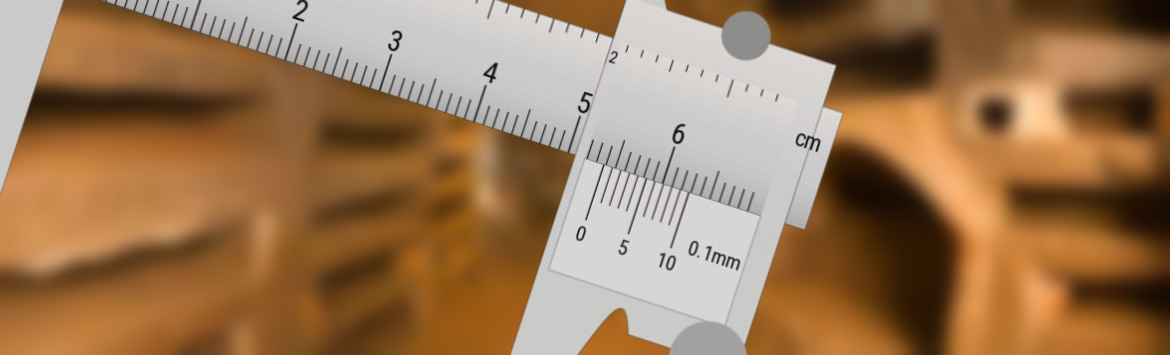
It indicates 53.8; mm
